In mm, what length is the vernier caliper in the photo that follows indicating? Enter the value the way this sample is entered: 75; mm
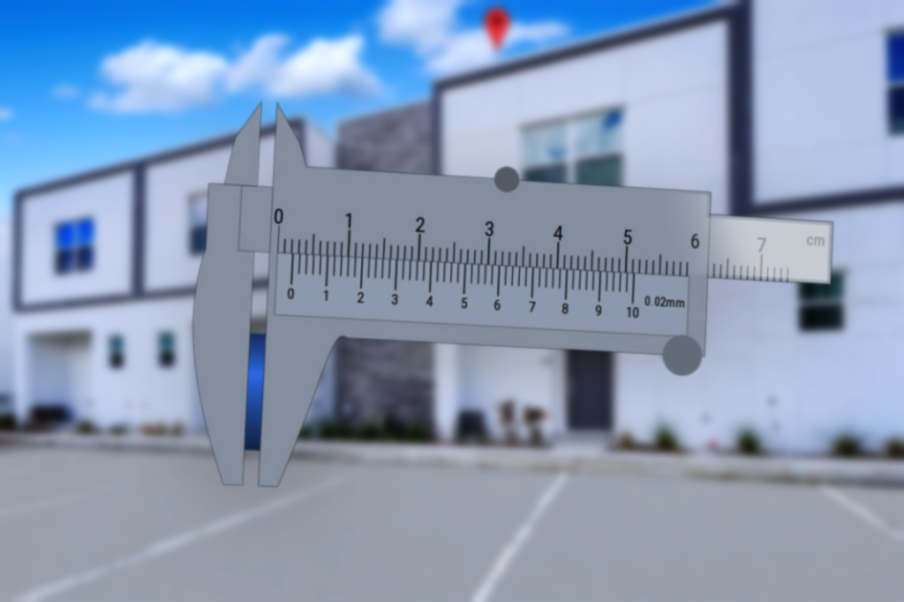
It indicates 2.2; mm
